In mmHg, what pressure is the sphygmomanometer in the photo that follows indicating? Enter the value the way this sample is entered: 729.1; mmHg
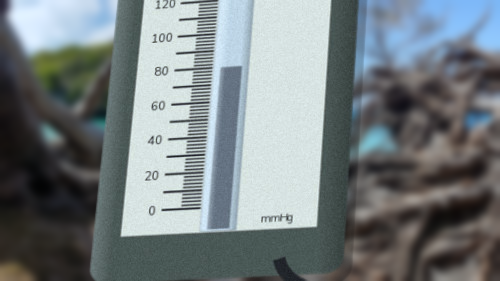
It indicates 80; mmHg
